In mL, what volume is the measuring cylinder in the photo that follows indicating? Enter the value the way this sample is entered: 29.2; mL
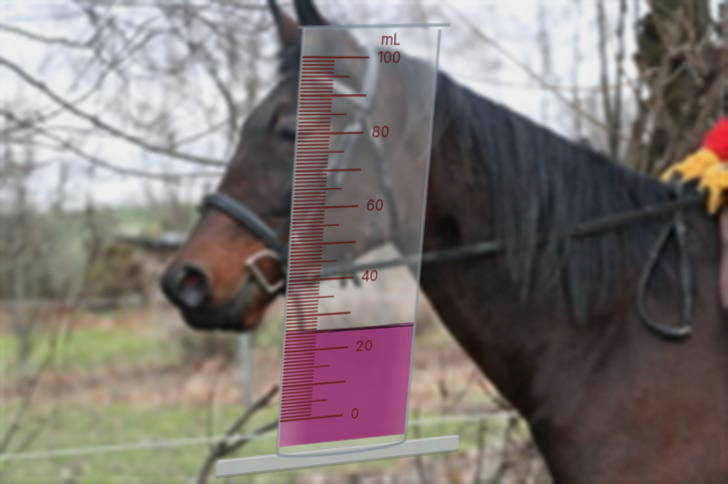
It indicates 25; mL
